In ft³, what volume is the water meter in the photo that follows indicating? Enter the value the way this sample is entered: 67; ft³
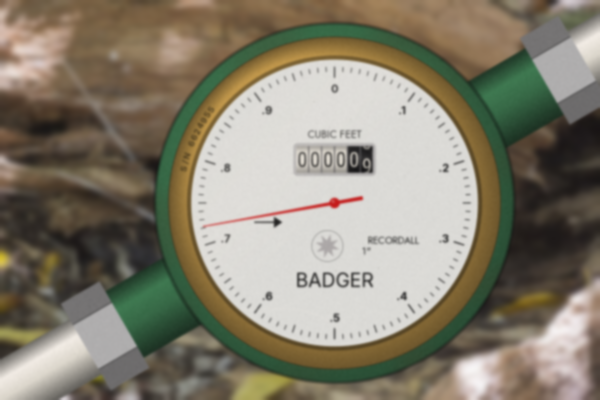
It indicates 8.72; ft³
